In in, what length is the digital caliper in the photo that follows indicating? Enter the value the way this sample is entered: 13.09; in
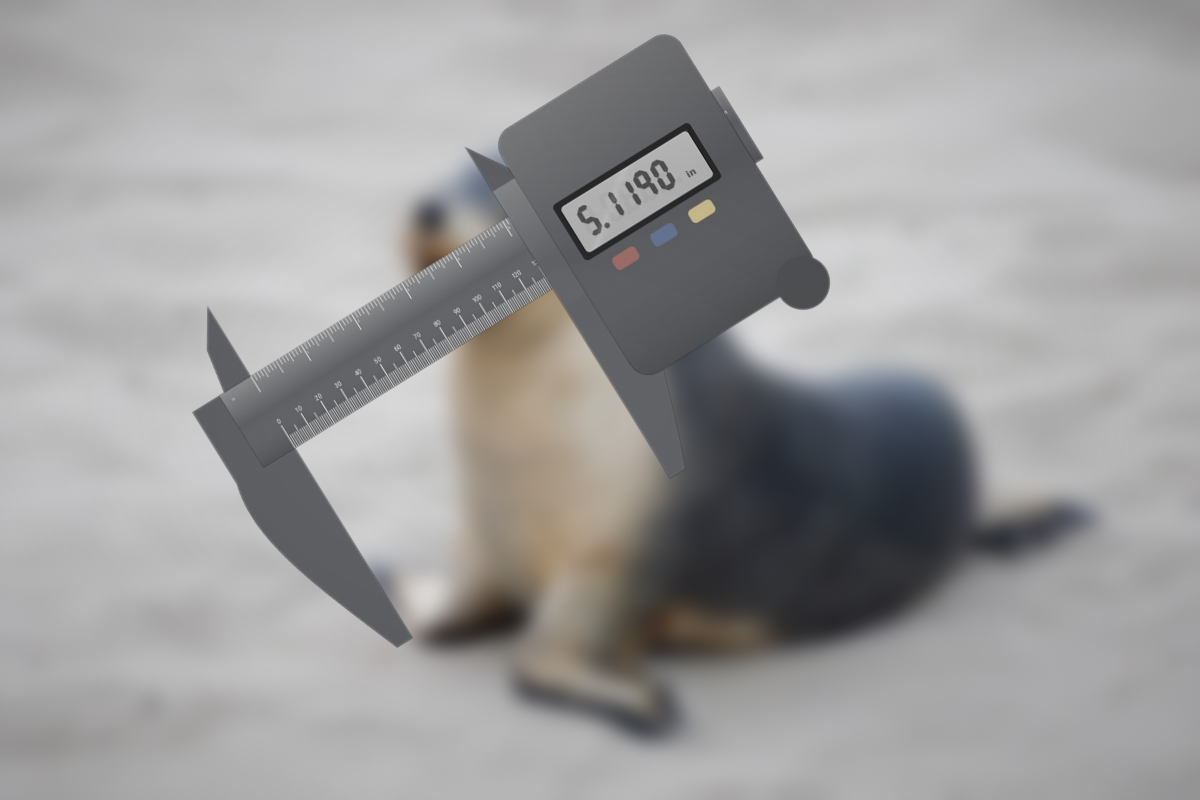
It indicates 5.1190; in
